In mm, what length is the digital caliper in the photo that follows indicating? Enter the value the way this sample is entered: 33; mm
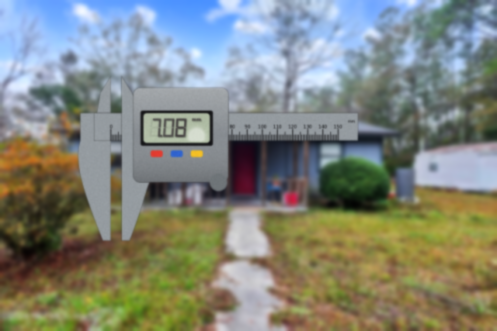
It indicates 7.08; mm
